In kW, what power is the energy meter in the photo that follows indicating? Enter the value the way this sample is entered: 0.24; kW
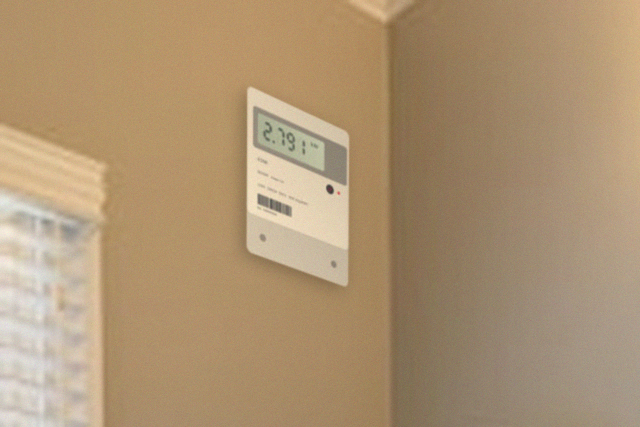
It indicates 2.791; kW
